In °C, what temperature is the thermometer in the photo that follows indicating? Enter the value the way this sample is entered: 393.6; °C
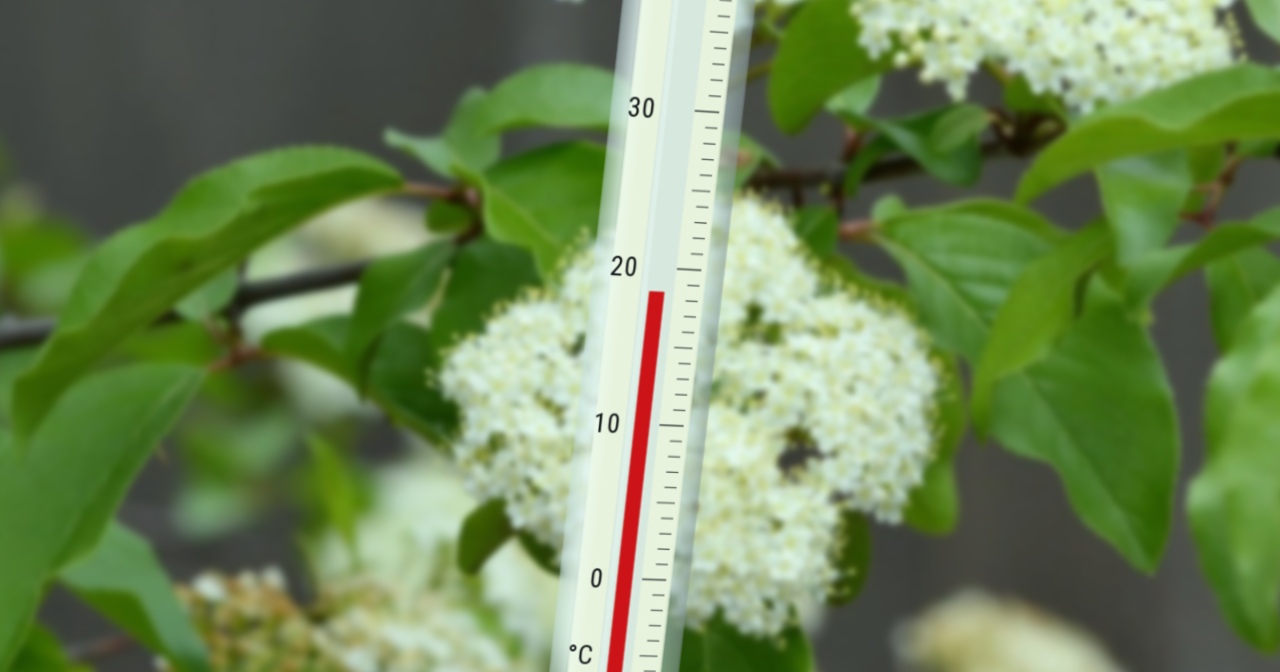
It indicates 18.5; °C
